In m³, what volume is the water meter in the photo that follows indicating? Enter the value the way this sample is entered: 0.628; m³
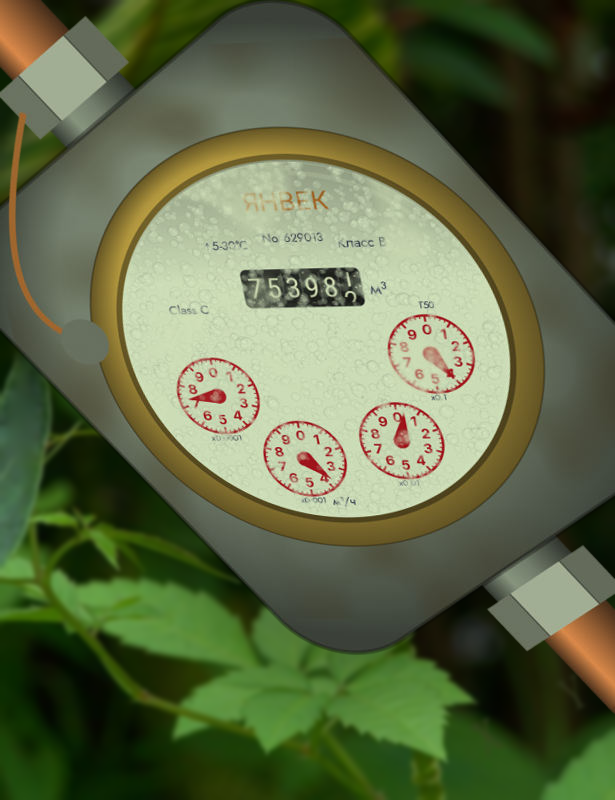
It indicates 753981.4037; m³
